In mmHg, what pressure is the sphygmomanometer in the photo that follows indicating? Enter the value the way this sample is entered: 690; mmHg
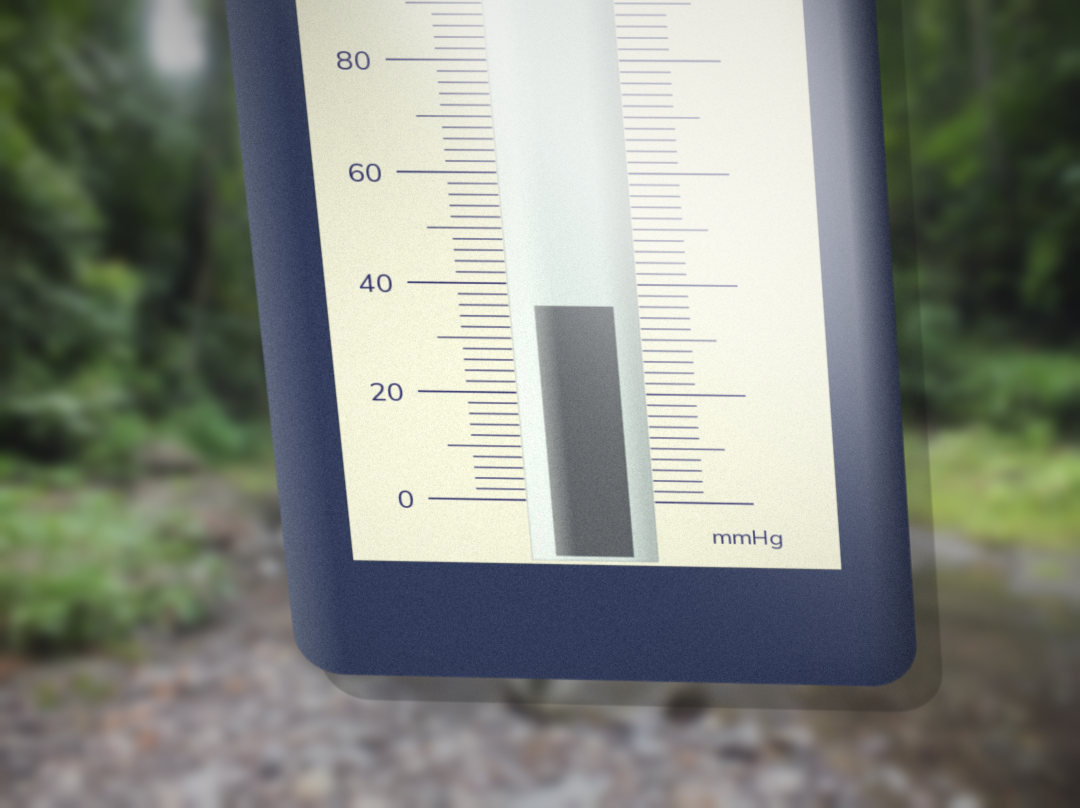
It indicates 36; mmHg
